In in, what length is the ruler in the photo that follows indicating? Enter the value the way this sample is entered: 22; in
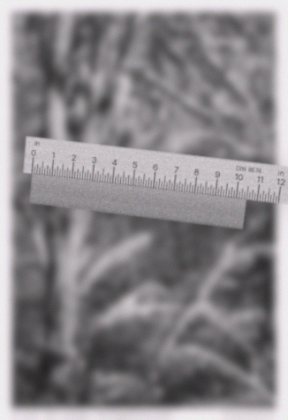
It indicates 10.5; in
